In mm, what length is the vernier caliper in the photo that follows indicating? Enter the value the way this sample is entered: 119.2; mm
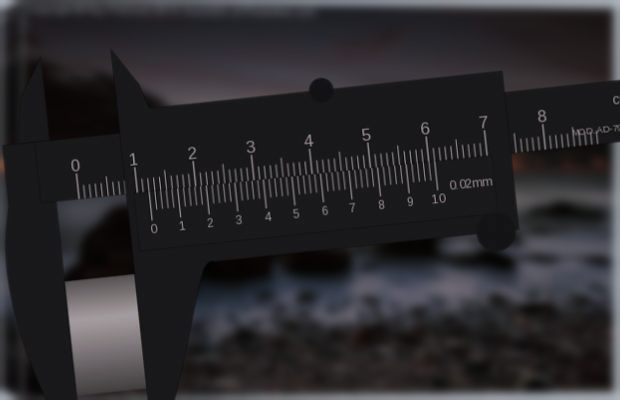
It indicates 12.0; mm
